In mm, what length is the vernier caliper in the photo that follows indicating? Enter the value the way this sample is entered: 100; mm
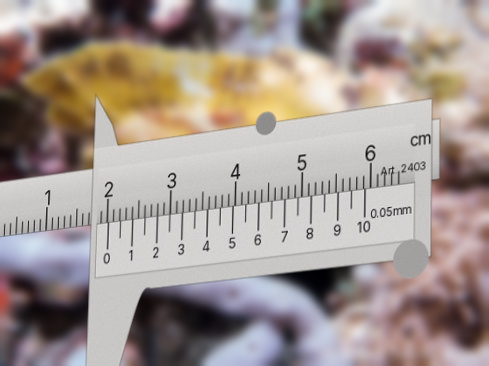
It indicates 20.2; mm
